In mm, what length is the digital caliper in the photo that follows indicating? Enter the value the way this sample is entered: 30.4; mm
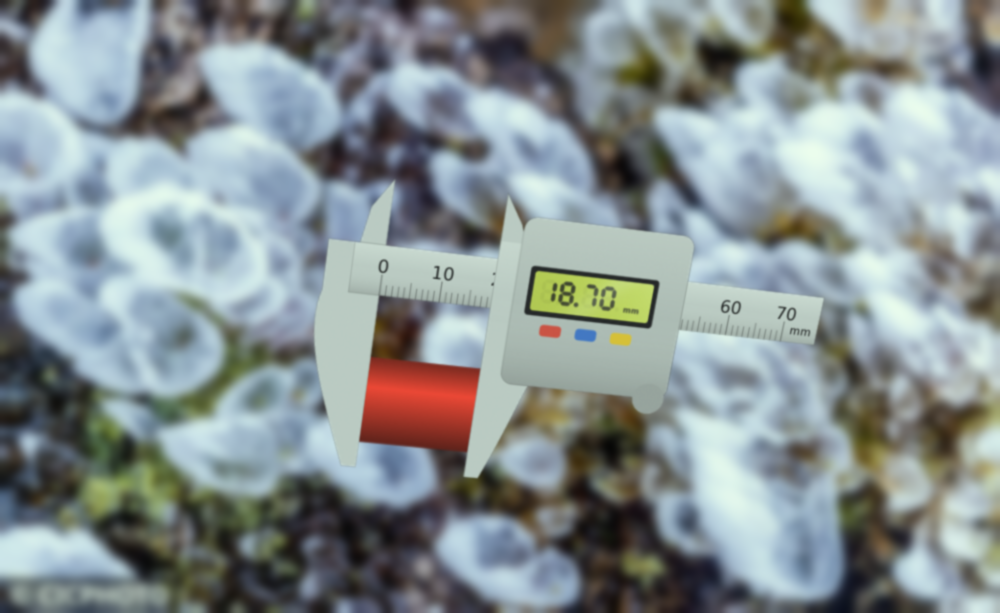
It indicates 18.70; mm
